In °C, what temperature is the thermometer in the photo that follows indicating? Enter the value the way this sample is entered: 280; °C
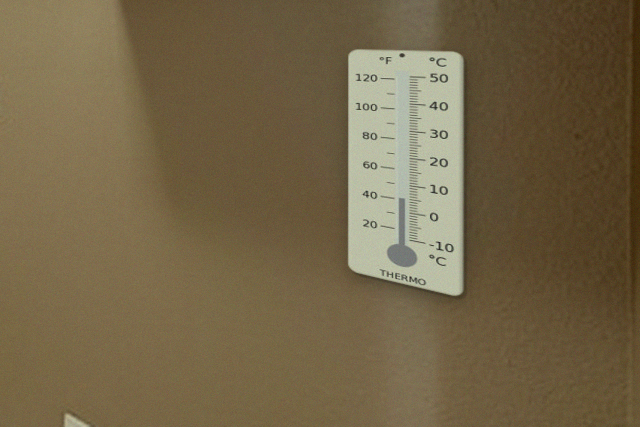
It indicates 5; °C
